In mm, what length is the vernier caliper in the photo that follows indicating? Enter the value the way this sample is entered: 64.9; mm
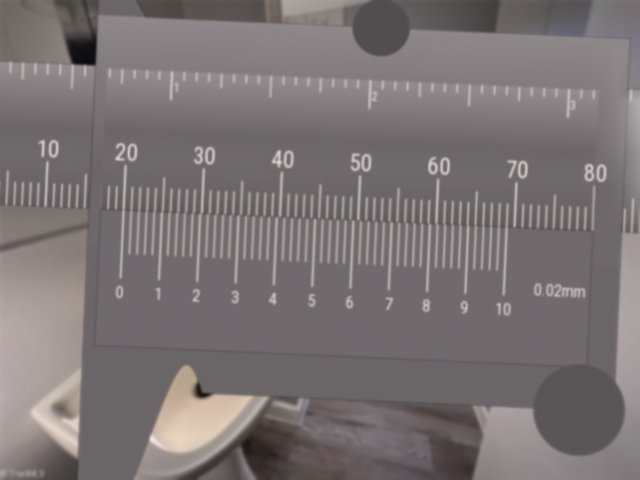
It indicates 20.0; mm
